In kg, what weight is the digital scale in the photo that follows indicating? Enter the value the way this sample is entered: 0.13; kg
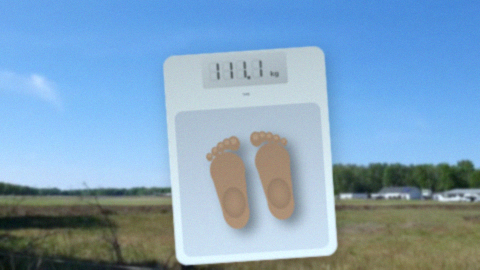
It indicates 111.1; kg
